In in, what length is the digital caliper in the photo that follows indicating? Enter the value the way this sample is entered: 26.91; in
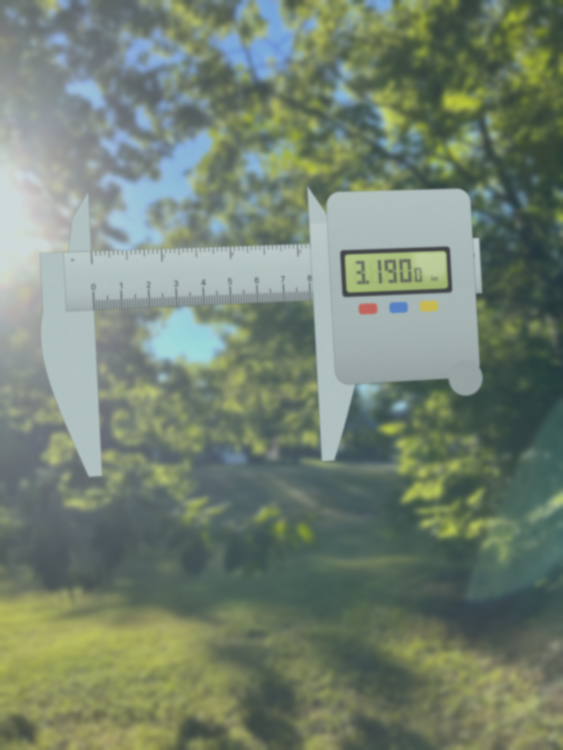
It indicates 3.1900; in
